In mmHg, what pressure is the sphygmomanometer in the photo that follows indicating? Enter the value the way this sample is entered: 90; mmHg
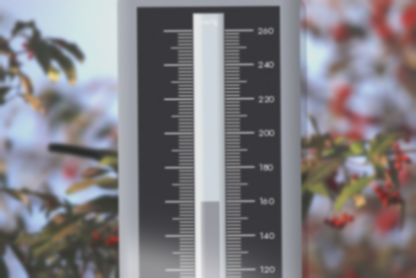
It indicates 160; mmHg
